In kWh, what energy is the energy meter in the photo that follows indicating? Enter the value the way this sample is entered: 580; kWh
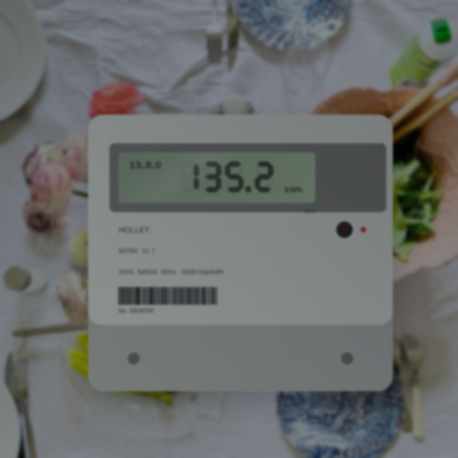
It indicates 135.2; kWh
